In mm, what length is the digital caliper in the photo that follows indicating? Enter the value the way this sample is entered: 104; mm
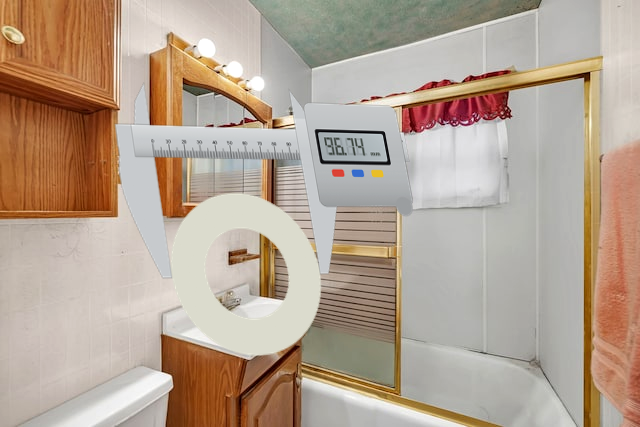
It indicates 96.74; mm
